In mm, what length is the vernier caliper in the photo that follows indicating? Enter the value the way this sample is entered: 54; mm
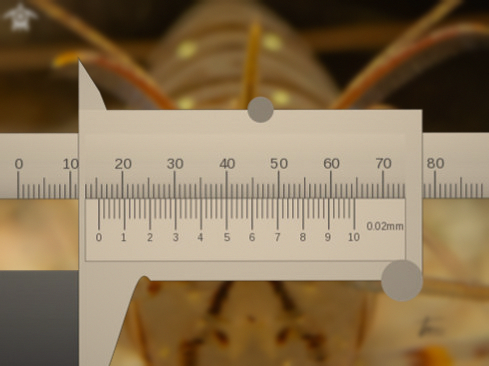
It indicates 15.5; mm
